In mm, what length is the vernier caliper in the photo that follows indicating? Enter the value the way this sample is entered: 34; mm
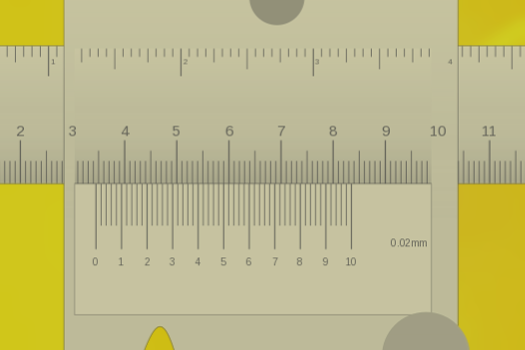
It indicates 34.5; mm
